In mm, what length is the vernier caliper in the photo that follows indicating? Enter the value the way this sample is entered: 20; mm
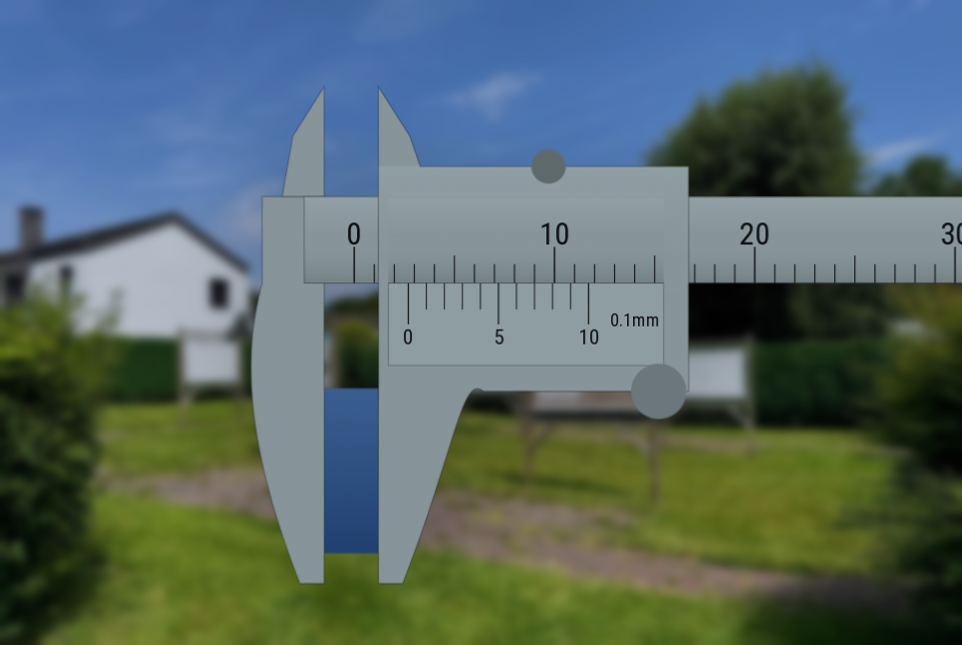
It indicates 2.7; mm
